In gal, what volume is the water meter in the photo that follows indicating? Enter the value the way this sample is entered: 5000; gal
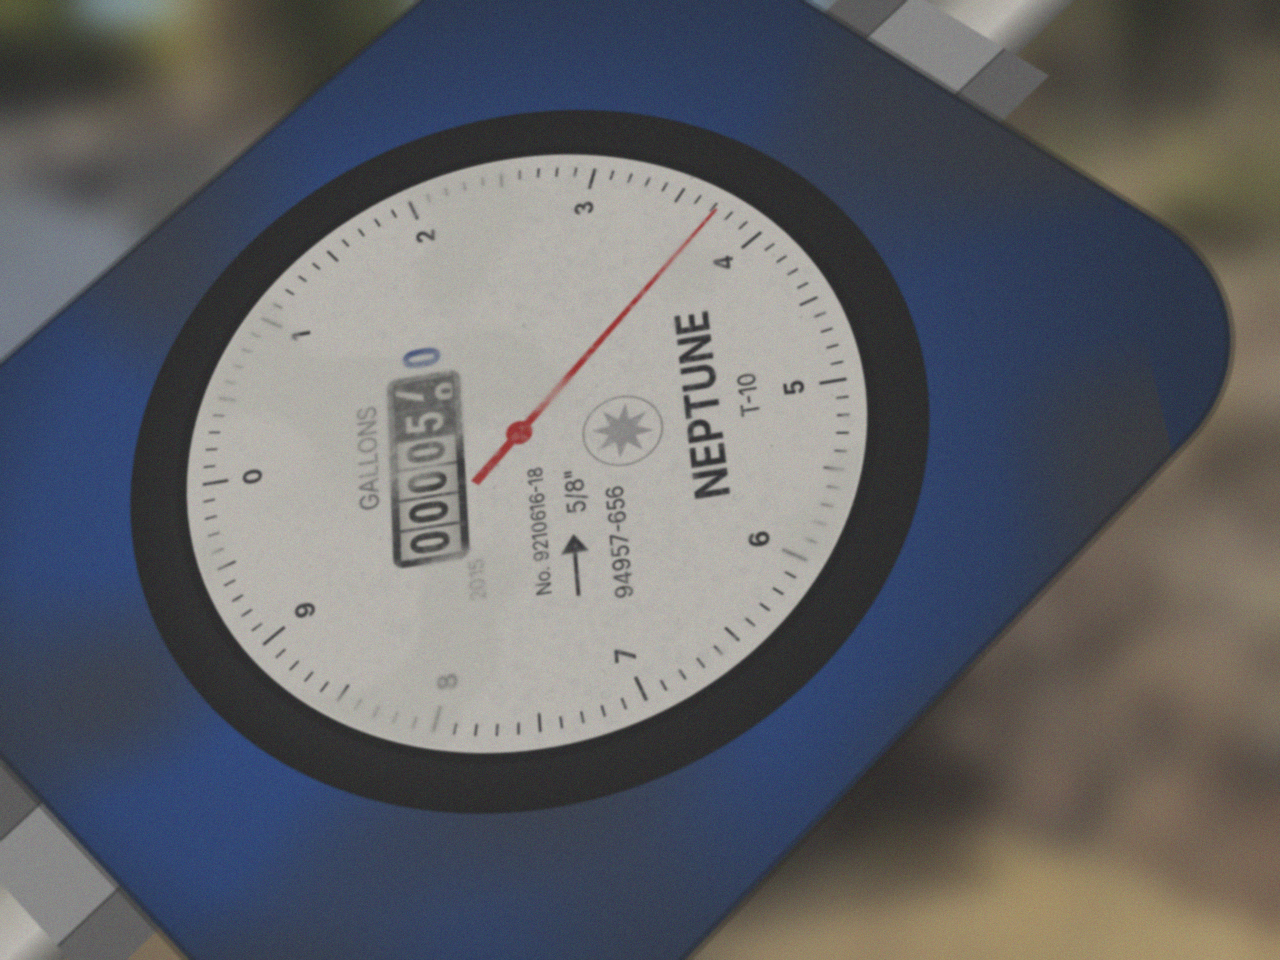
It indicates 573.7; gal
